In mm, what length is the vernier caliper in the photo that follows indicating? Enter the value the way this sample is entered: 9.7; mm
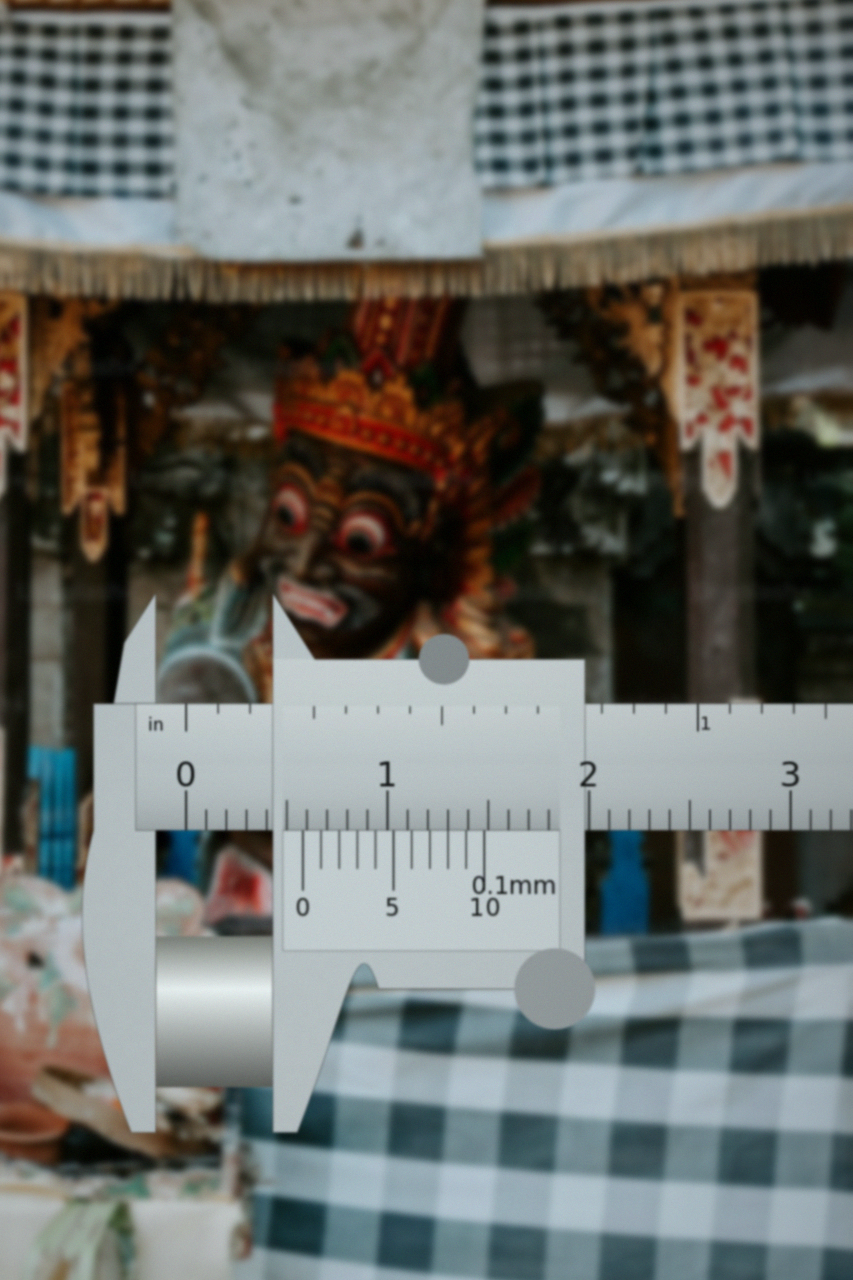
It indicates 5.8; mm
